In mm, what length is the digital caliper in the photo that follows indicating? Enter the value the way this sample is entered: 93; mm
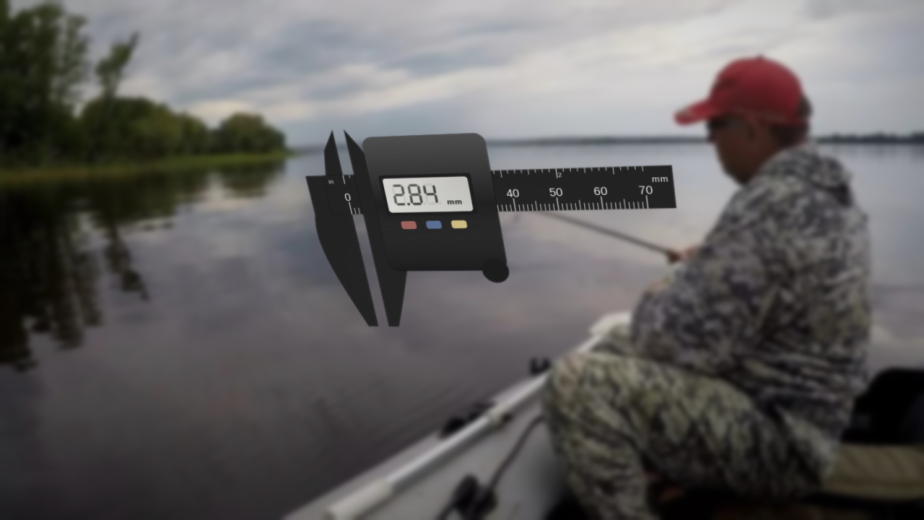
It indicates 2.84; mm
